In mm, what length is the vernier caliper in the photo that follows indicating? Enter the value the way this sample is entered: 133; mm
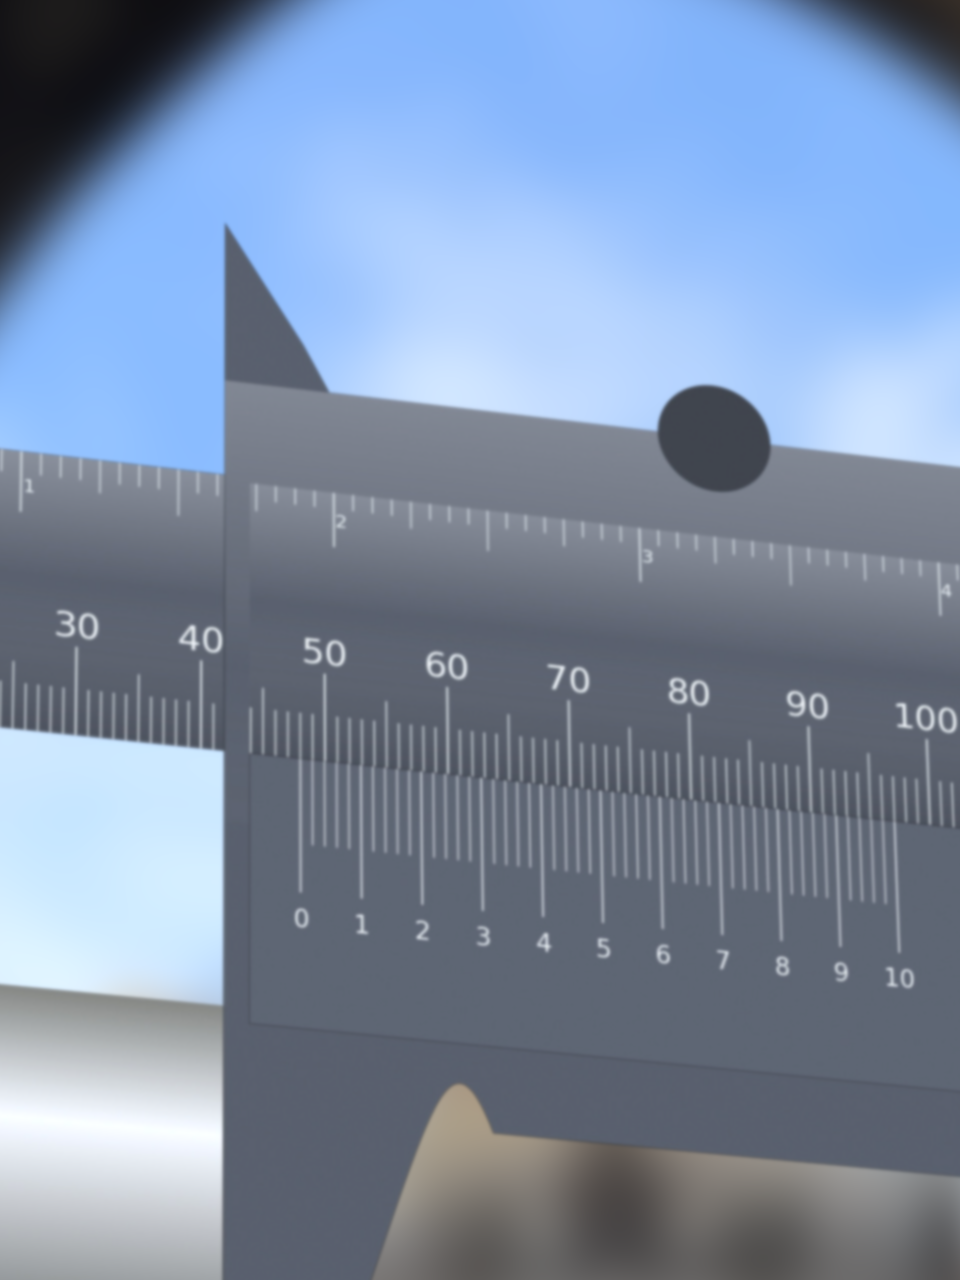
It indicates 48.0; mm
